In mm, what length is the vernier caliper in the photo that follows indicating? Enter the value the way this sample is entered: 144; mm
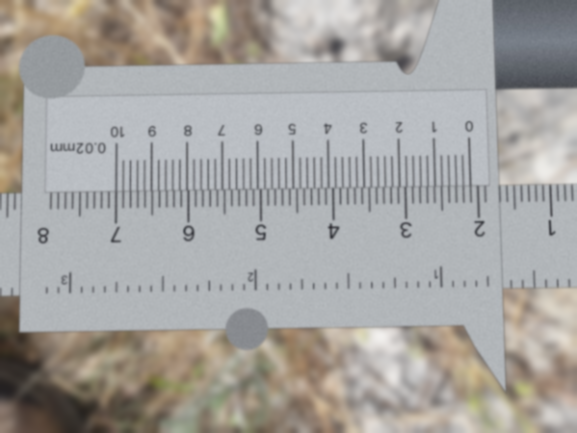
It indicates 21.0; mm
